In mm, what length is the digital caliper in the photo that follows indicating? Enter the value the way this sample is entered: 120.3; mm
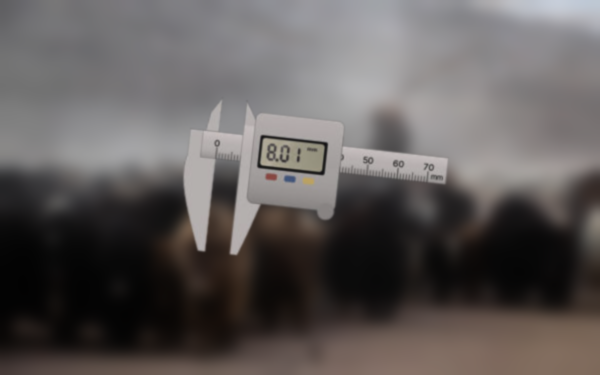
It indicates 8.01; mm
